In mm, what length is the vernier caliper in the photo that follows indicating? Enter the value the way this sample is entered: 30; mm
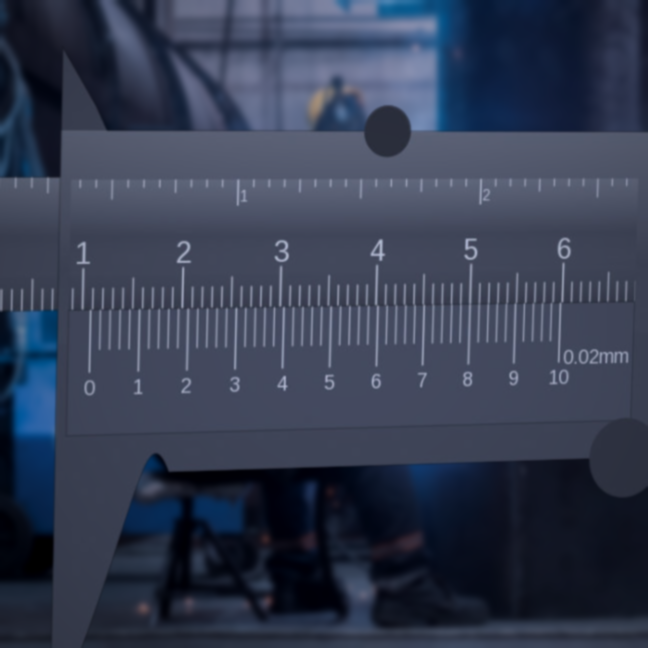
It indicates 10.8; mm
